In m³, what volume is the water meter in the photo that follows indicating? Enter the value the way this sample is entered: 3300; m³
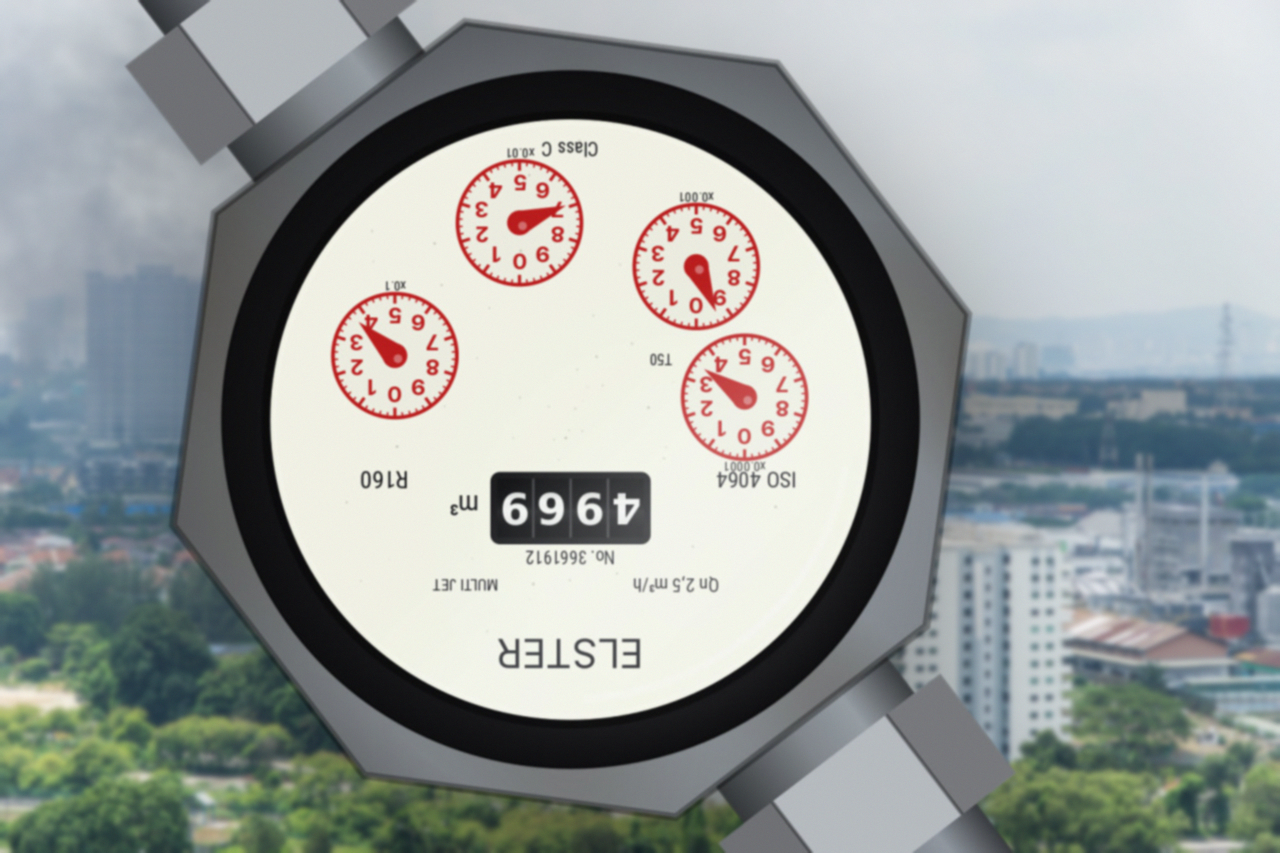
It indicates 4969.3693; m³
